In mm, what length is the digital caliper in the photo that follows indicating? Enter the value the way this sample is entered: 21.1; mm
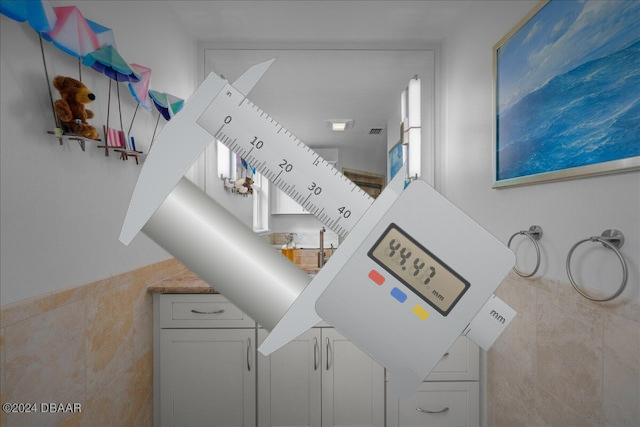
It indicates 44.47; mm
